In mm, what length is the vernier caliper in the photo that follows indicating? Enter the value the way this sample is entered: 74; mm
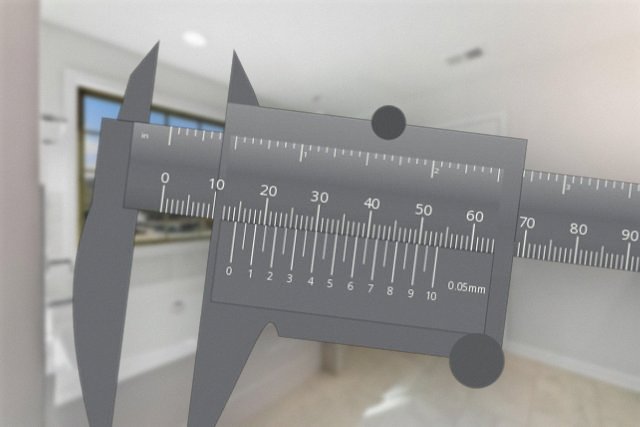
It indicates 14.5; mm
